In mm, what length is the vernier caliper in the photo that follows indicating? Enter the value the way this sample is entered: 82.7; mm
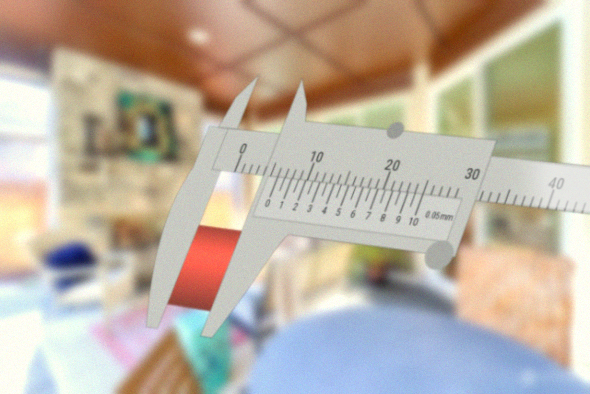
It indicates 6.0; mm
